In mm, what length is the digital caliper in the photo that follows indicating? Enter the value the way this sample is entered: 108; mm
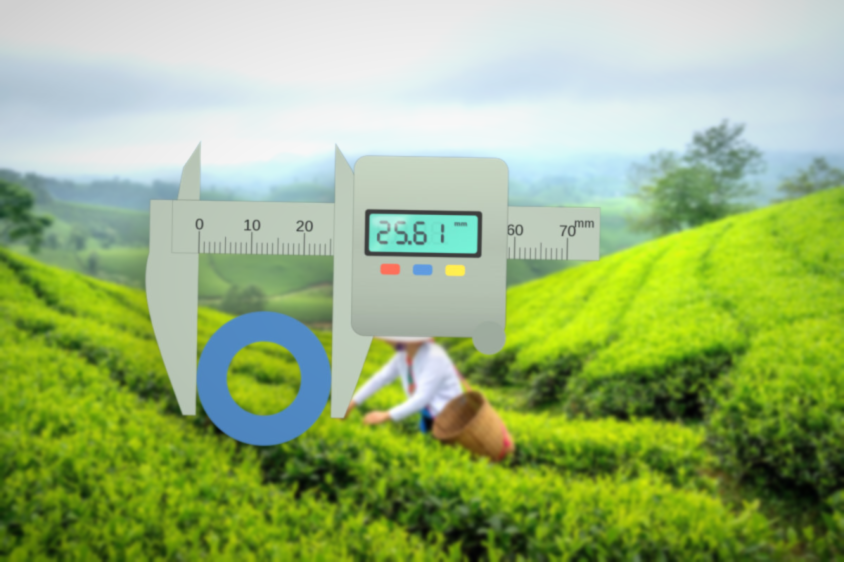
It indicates 25.61; mm
